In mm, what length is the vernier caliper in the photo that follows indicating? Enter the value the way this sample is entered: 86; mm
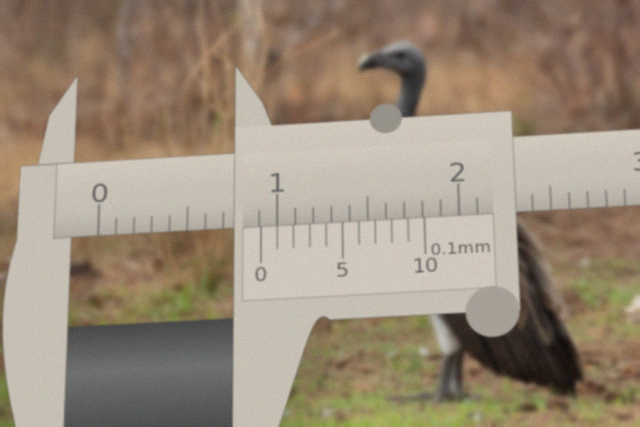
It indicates 9.1; mm
